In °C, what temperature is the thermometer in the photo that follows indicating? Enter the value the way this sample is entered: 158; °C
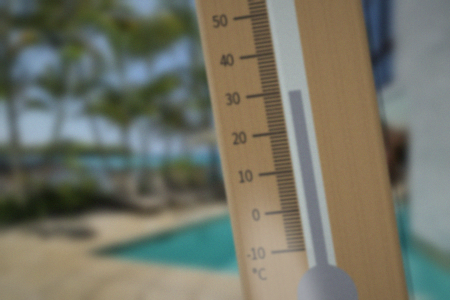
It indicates 30; °C
